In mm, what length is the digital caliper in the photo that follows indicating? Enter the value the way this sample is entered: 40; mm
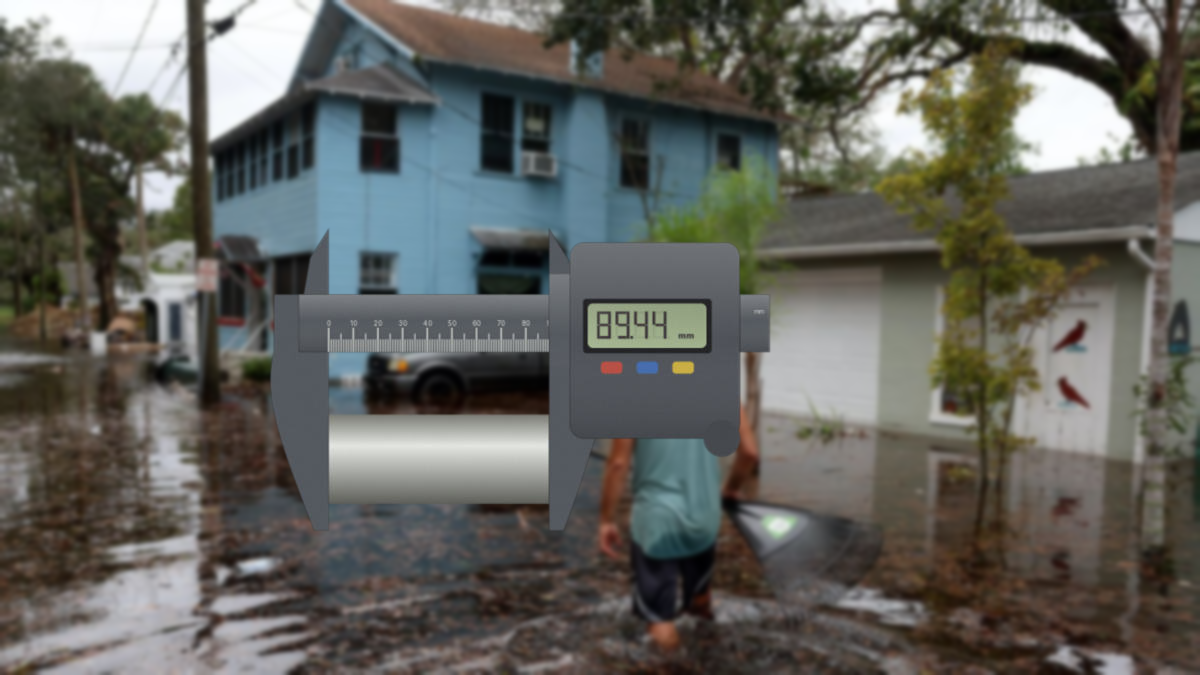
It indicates 89.44; mm
